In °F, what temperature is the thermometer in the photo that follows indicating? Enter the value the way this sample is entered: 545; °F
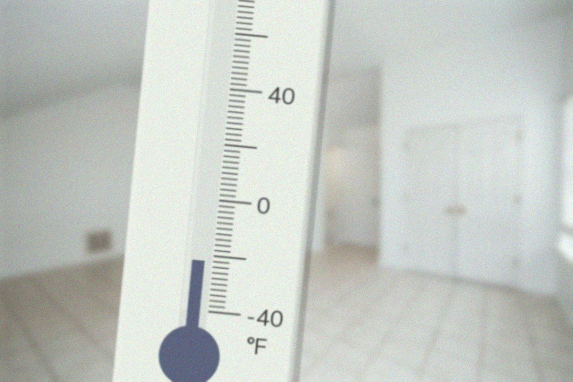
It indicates -22; °F
